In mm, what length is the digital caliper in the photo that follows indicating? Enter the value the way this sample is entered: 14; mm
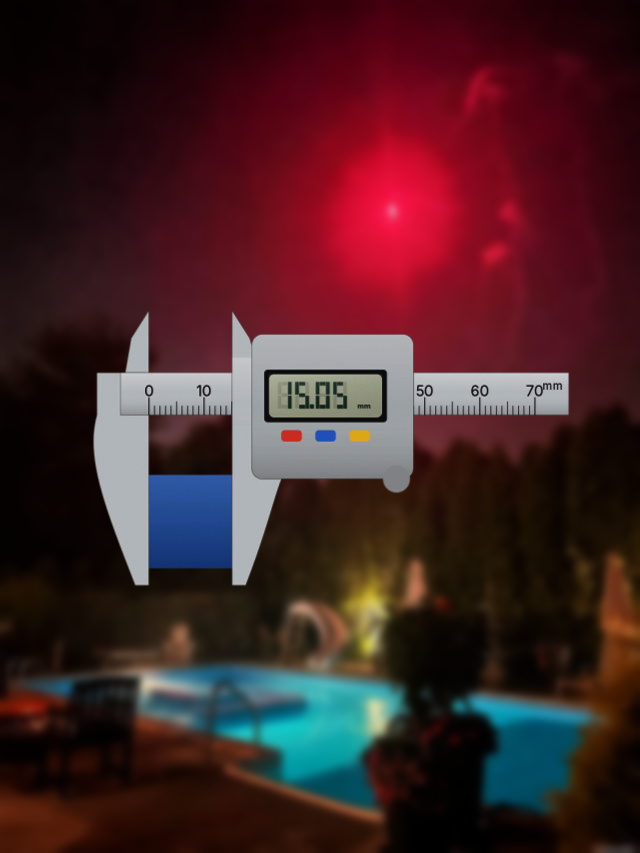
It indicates 15.05; mm
